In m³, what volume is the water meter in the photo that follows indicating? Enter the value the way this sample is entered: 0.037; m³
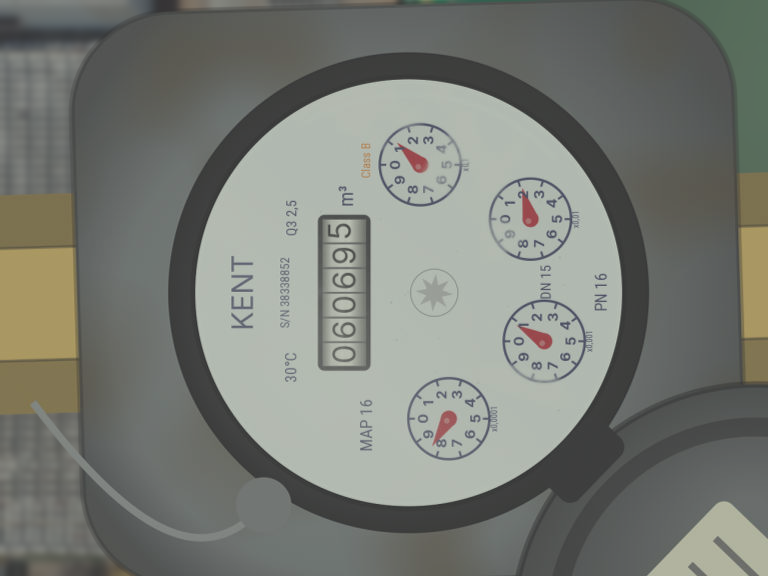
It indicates 60695.1208; m³
